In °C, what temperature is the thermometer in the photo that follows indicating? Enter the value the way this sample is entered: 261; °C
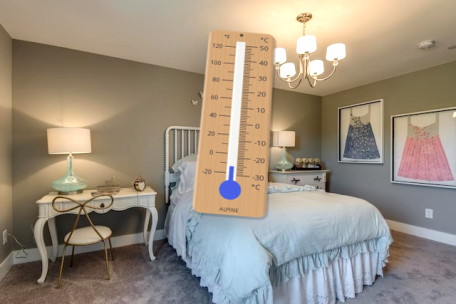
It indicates -25; °C
